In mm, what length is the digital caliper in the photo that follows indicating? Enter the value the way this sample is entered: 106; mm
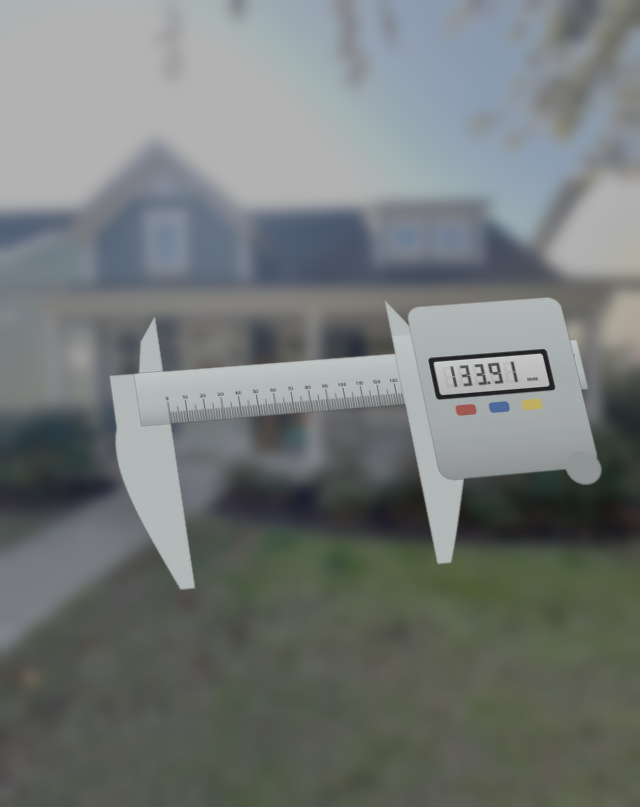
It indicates 133.91; mm
